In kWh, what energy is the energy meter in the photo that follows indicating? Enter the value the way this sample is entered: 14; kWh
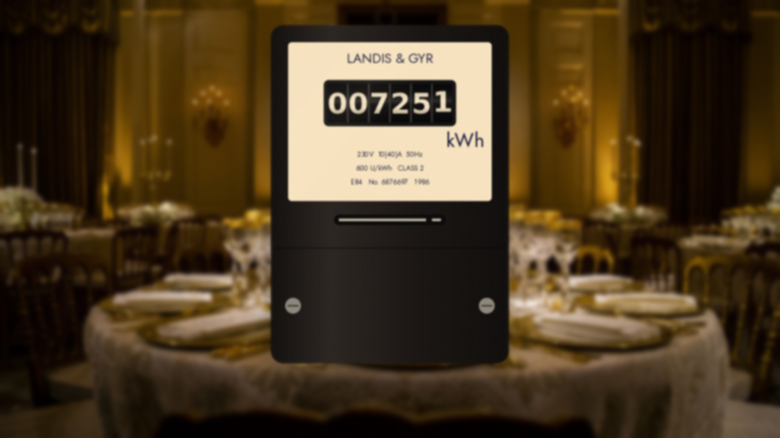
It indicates 7251; kWh
